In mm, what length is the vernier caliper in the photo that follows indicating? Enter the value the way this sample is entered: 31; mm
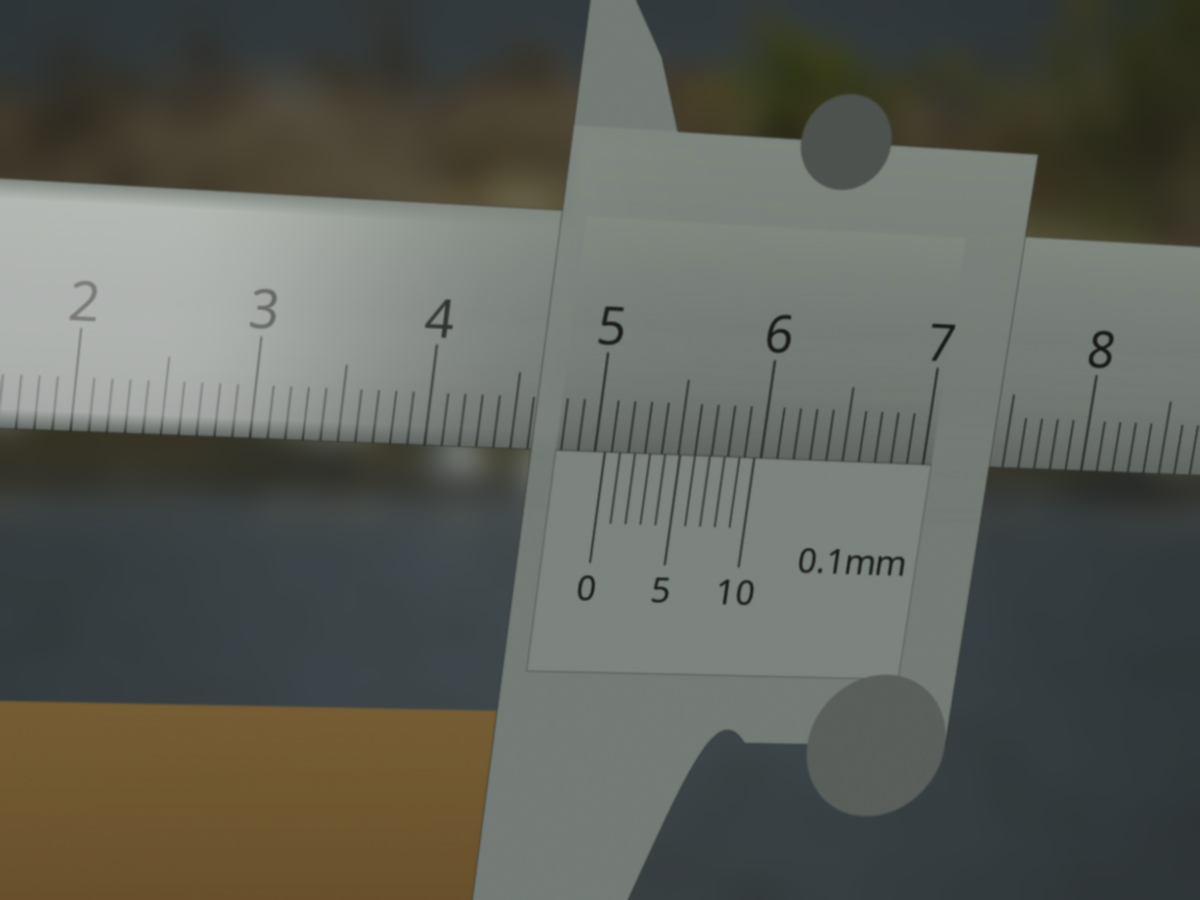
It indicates 50.6; mm
